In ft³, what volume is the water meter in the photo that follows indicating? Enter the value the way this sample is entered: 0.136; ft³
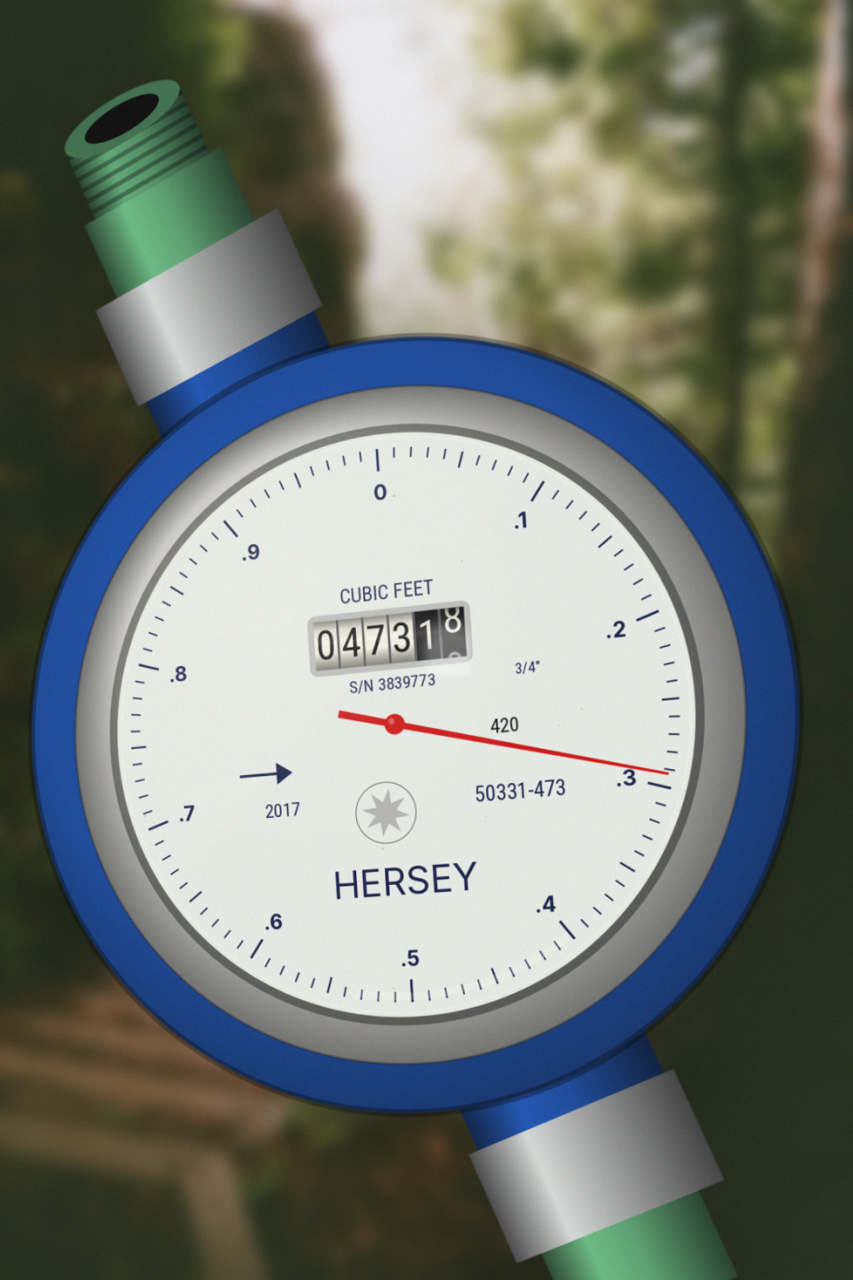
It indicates 47318.29; ft³
